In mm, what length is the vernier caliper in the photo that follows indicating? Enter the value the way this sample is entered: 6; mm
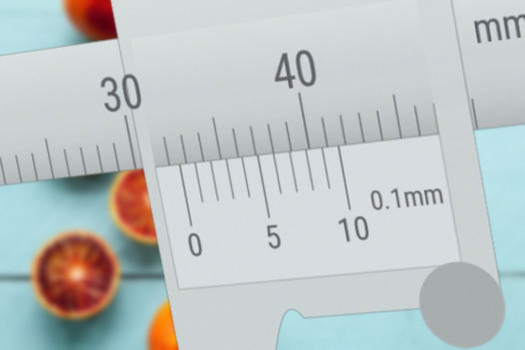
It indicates 32.6; mm
